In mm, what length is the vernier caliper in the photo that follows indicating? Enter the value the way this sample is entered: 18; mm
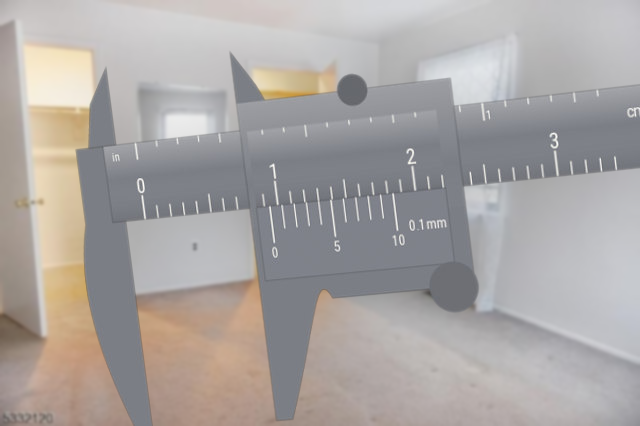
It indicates 9.4; mm
